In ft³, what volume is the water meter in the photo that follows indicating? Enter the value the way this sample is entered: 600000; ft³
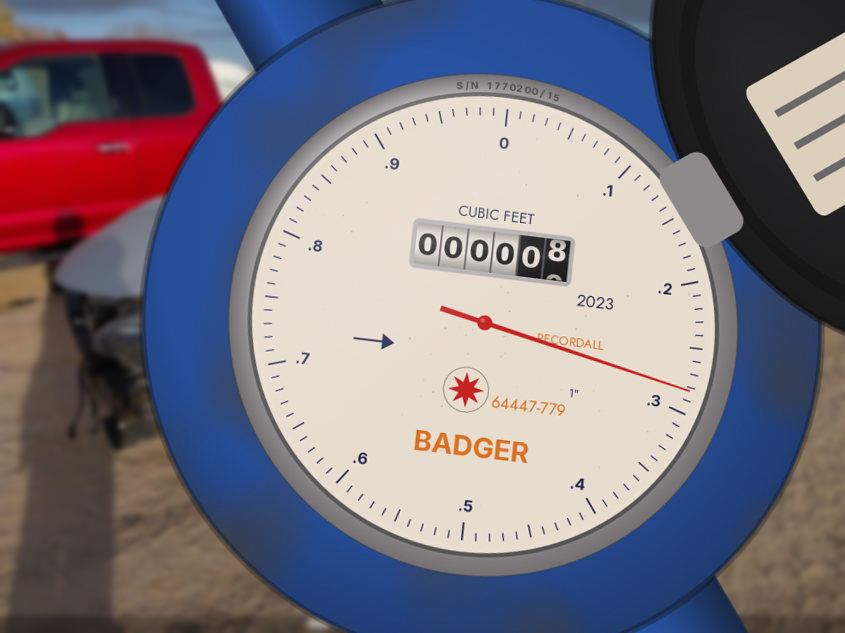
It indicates 8.28; ft³
